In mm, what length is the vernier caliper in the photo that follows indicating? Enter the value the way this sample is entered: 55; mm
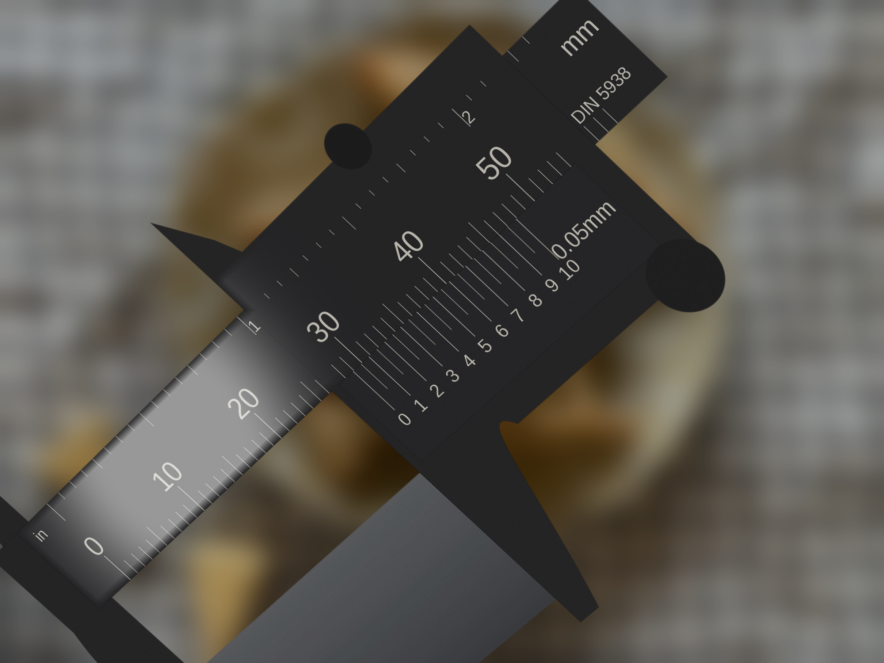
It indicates 28.9; mm
